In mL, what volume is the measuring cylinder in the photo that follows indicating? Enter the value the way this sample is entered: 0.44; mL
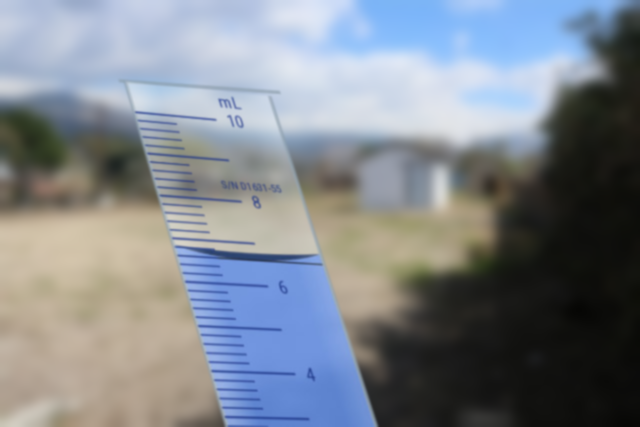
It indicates 6.6; mL
